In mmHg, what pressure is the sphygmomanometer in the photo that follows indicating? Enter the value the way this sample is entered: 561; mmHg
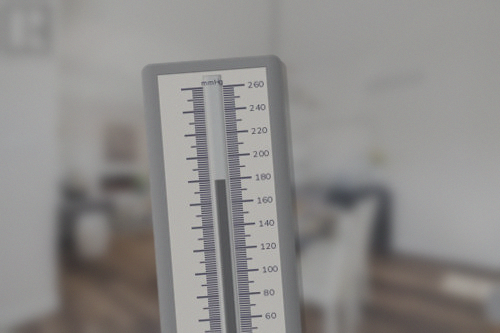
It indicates 180; mmHg
